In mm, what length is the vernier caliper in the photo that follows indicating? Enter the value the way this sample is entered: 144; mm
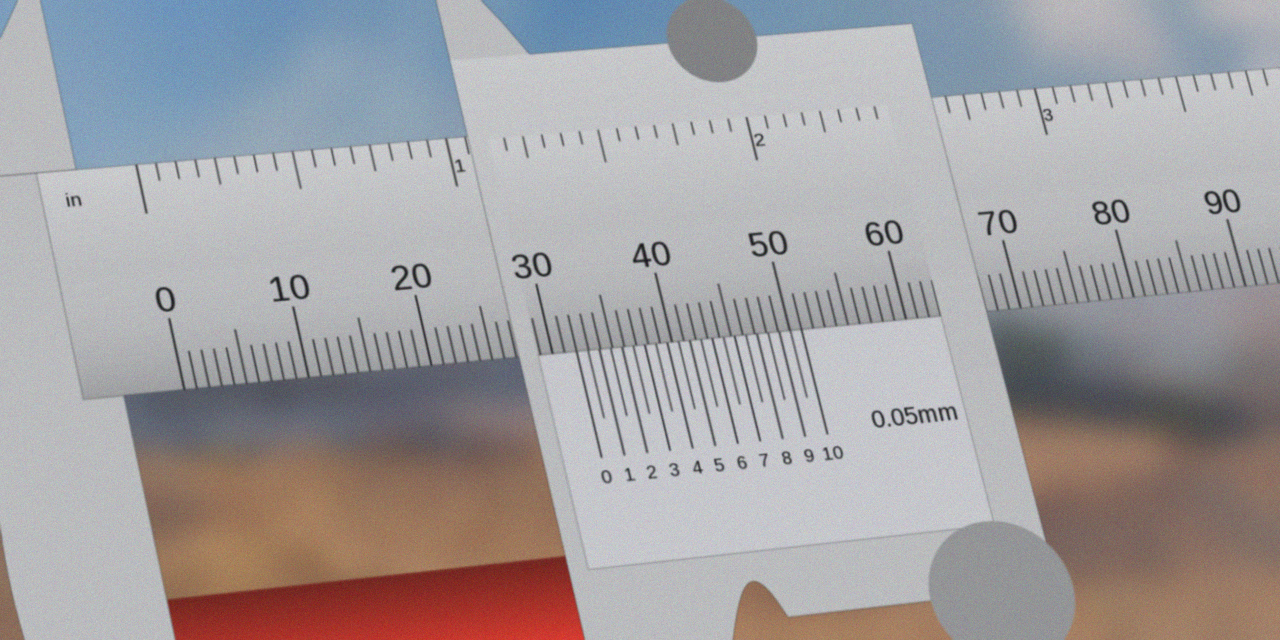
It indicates 32.0; mm
